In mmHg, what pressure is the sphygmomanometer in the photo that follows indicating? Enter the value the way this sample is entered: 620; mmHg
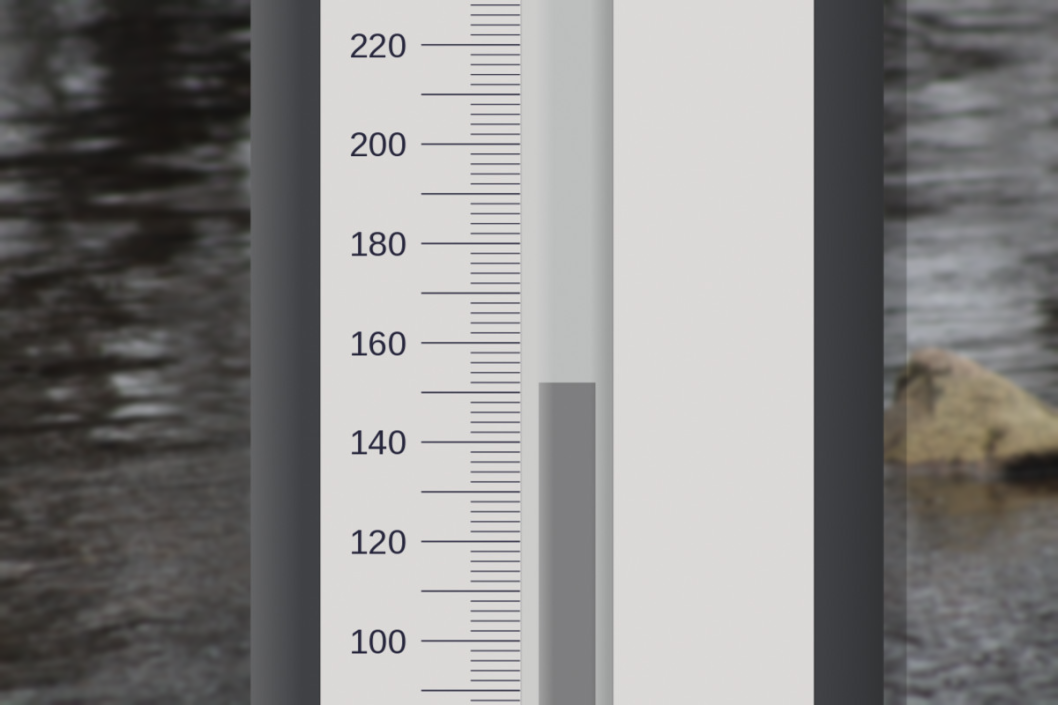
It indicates 152; mmHg
